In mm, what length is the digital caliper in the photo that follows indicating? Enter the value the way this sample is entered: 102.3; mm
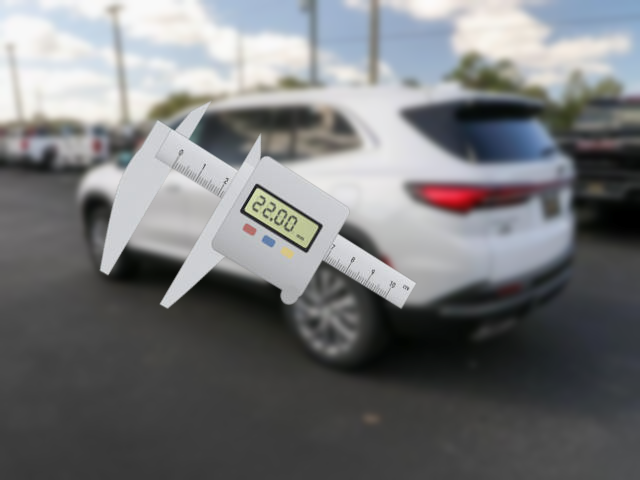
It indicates 22.00; mm
